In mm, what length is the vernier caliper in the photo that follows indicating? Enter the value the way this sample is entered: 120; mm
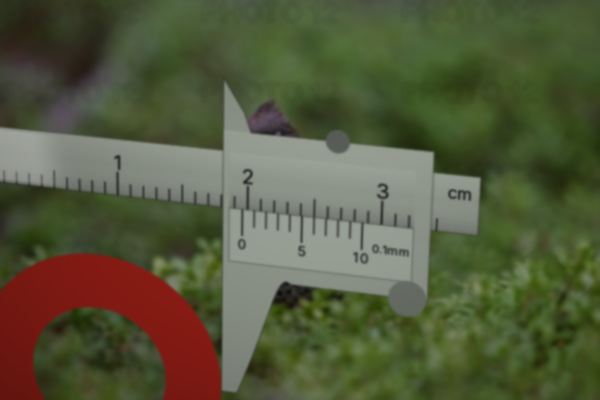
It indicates 19.6; mm
